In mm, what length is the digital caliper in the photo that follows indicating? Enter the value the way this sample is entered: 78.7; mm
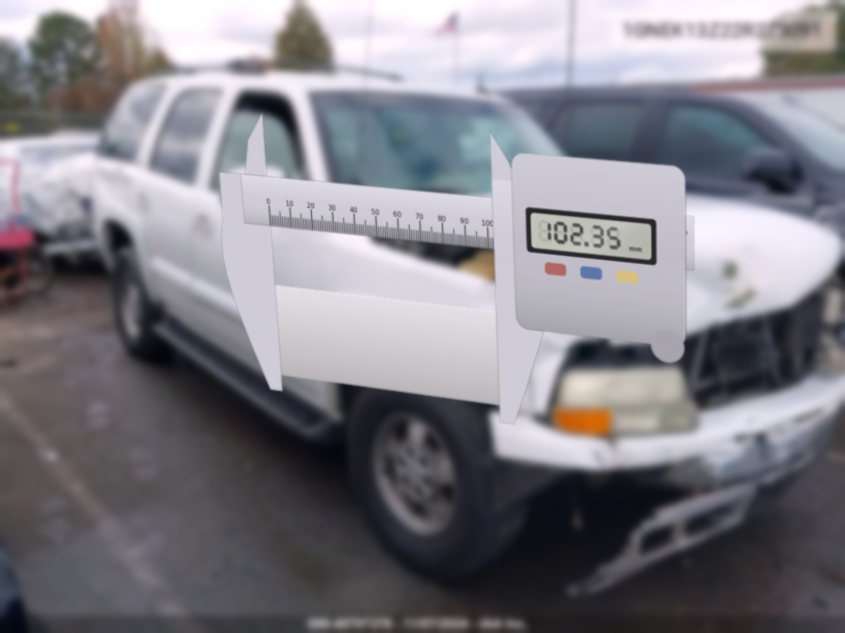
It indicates 102.35; mm
